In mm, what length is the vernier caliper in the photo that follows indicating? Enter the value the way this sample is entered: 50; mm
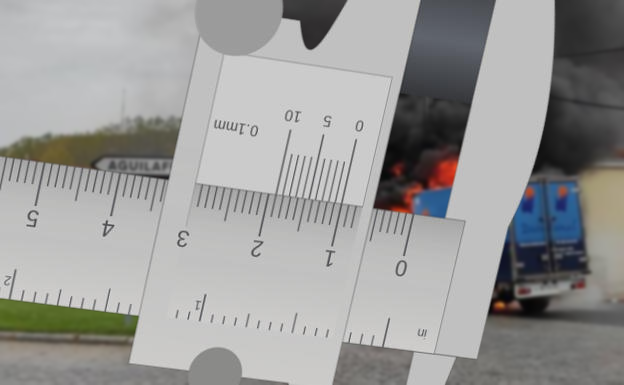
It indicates 10.0; mm
